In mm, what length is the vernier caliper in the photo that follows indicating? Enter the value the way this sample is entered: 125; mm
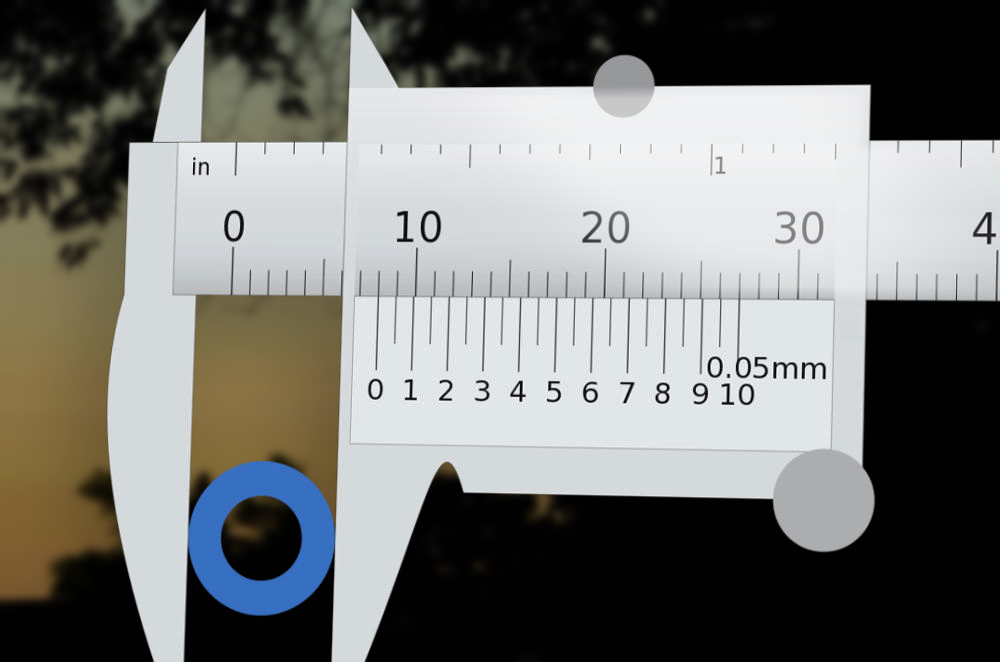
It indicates 8.0; mm
